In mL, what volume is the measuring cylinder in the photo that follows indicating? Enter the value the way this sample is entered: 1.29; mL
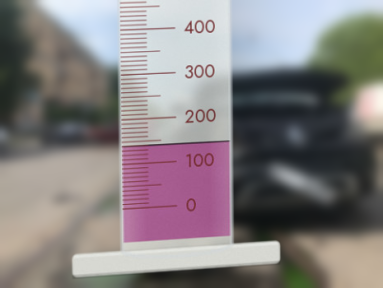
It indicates 140; mL
